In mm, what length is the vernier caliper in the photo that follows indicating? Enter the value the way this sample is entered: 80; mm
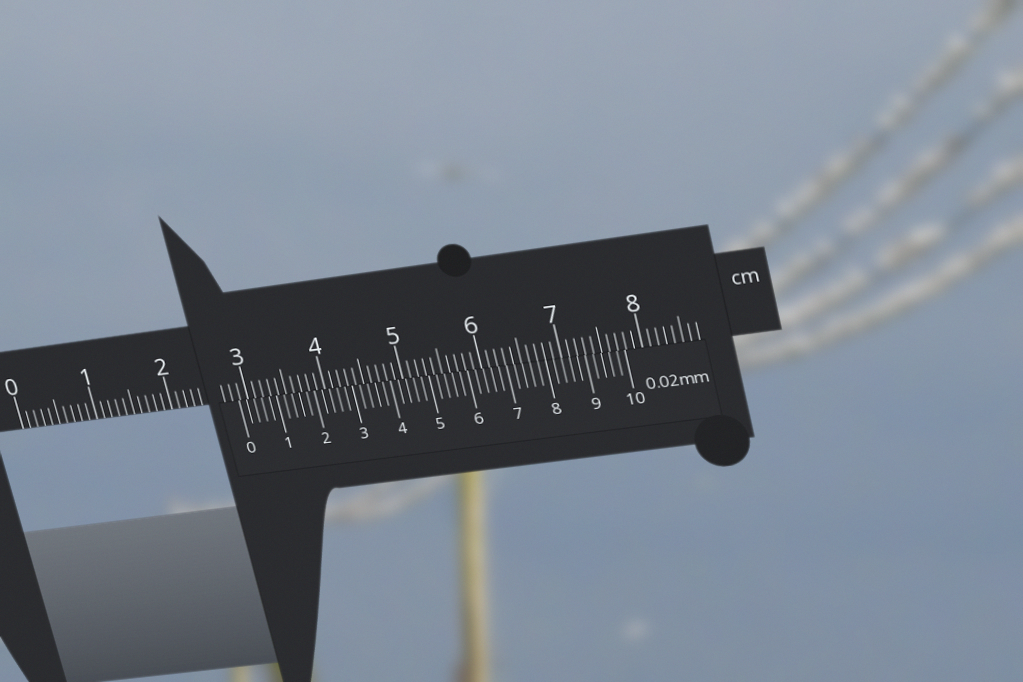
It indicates 28.8; mm
